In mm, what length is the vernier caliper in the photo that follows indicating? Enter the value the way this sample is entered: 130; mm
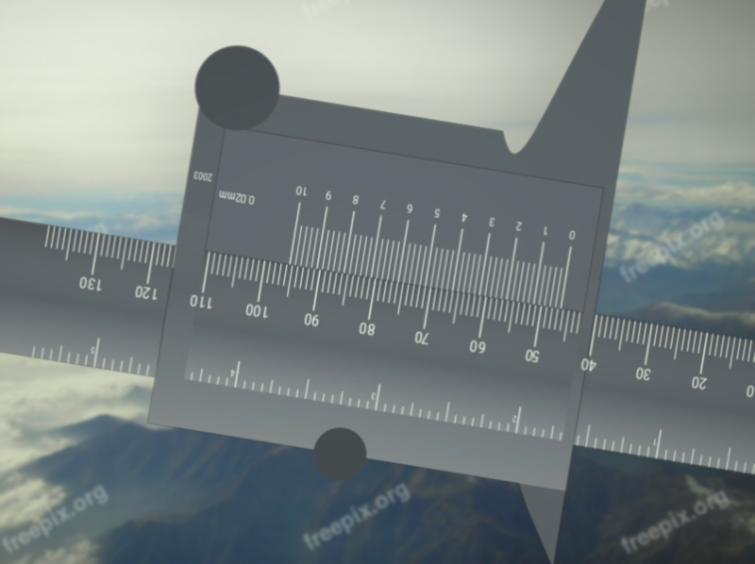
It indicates 46.5; mm
